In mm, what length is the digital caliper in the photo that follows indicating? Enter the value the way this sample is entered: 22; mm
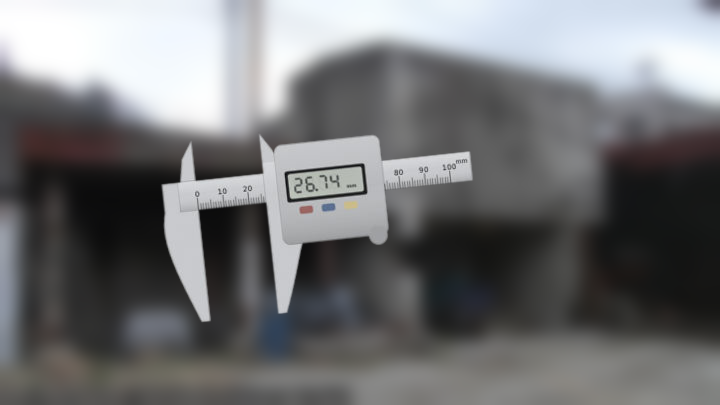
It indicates 26.74; mm
